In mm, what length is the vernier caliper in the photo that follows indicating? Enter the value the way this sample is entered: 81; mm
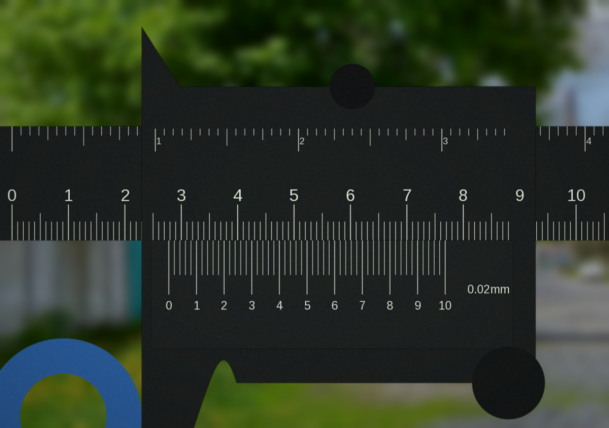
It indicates 27.8; mm
